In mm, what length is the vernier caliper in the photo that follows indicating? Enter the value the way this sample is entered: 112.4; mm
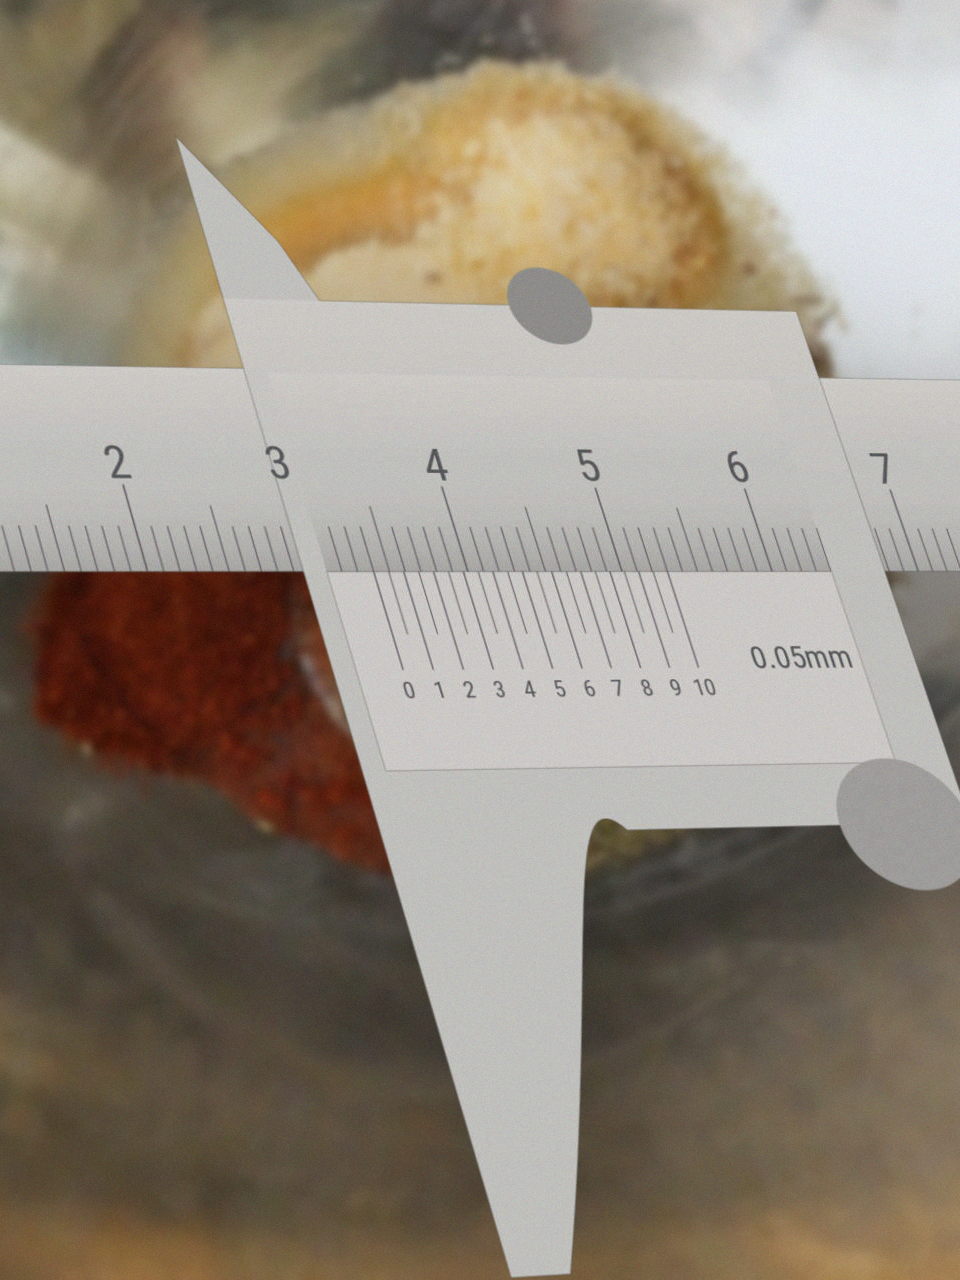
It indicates 34.0; mm
